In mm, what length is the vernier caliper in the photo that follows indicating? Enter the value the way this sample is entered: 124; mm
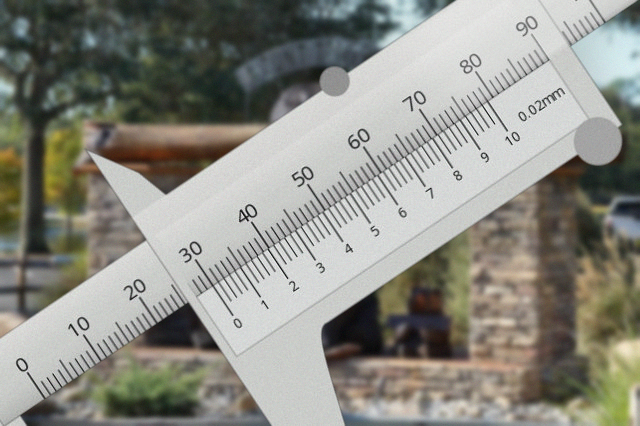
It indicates 30.0; mm
